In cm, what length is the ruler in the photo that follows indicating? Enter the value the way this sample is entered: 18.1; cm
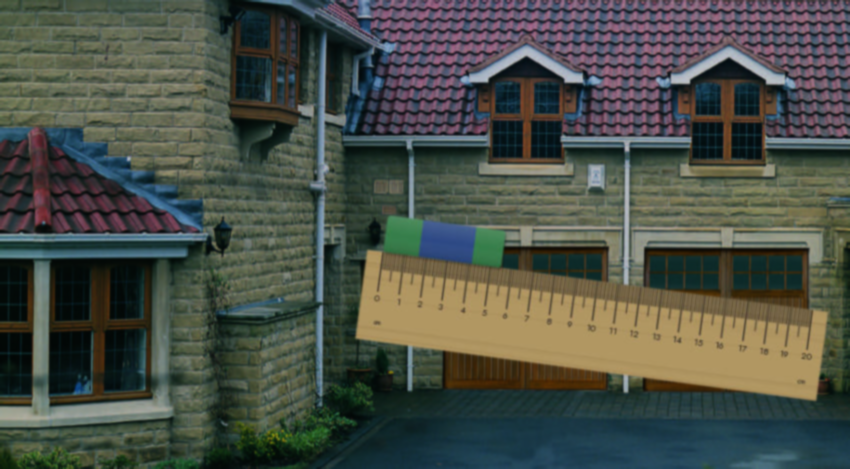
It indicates 5.5; cm
